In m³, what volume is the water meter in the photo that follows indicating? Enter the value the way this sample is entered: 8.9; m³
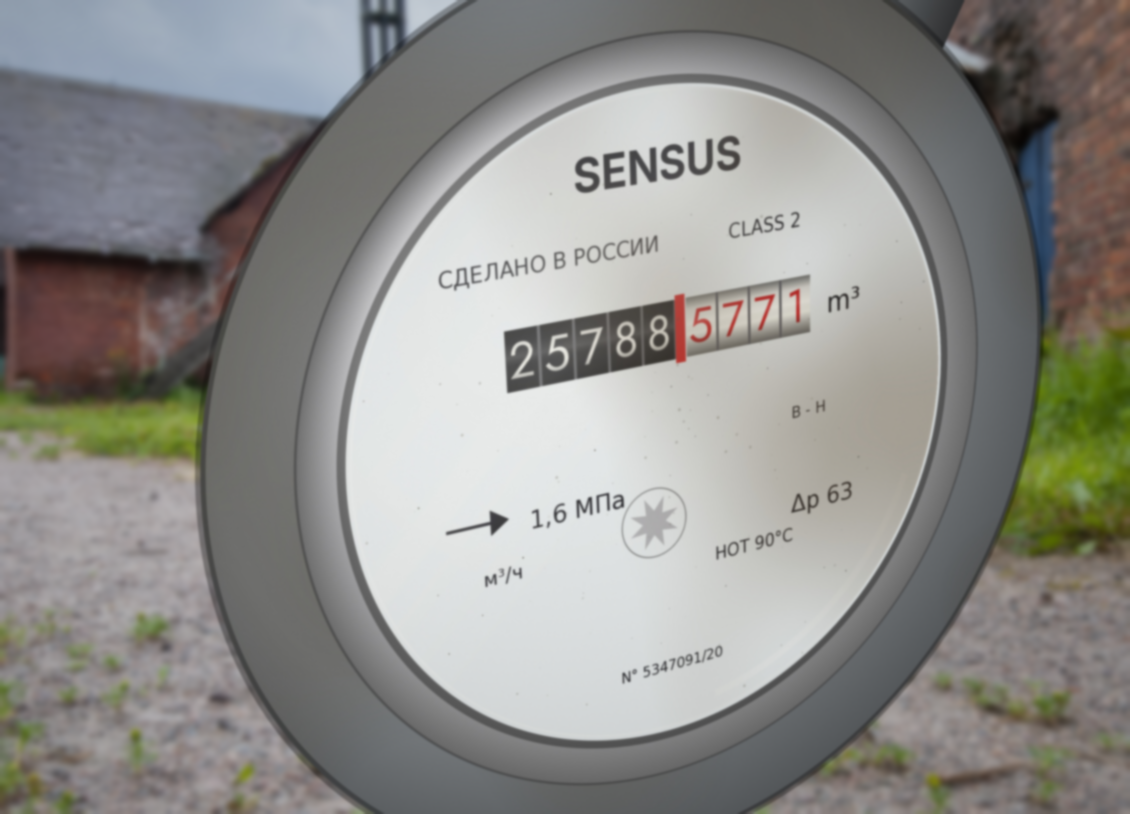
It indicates 25788.5771; m³
